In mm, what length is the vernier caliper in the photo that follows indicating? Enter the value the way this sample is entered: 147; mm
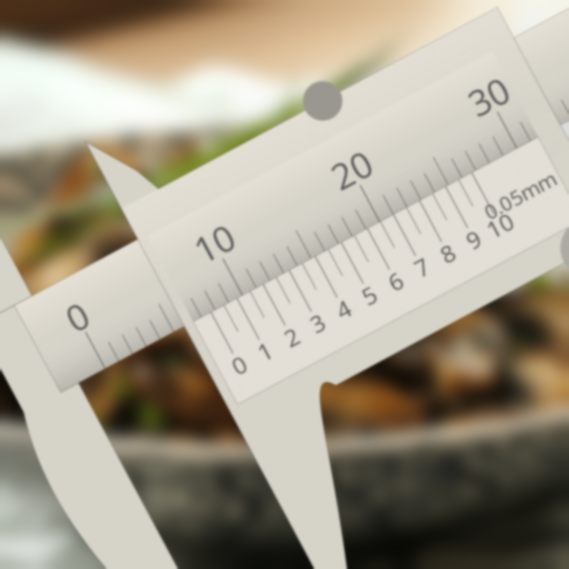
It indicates 7.7; mm
